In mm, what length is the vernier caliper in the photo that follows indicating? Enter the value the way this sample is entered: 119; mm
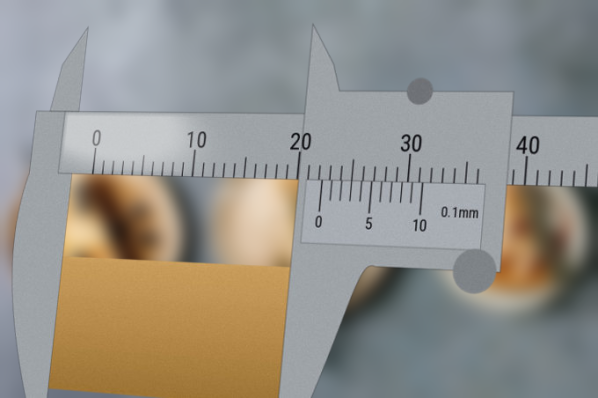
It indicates 22.3; mm
